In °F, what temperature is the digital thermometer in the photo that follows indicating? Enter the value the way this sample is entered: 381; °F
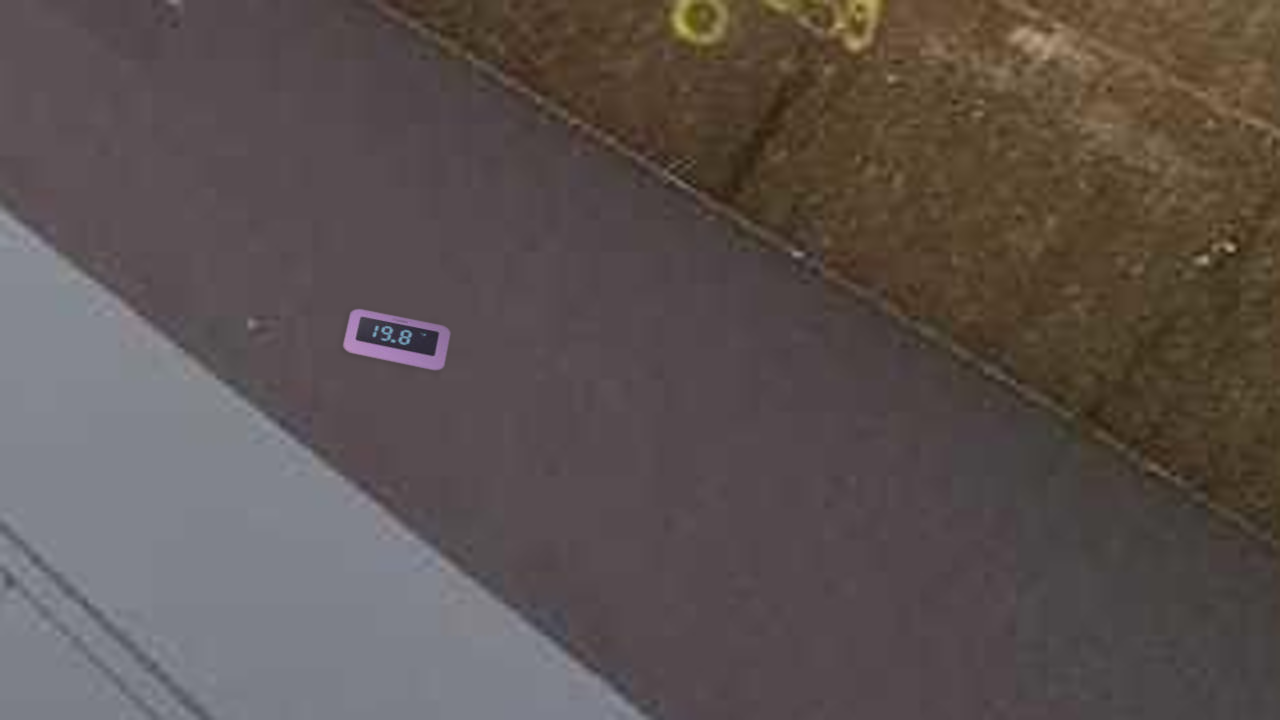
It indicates 19.8; °F
